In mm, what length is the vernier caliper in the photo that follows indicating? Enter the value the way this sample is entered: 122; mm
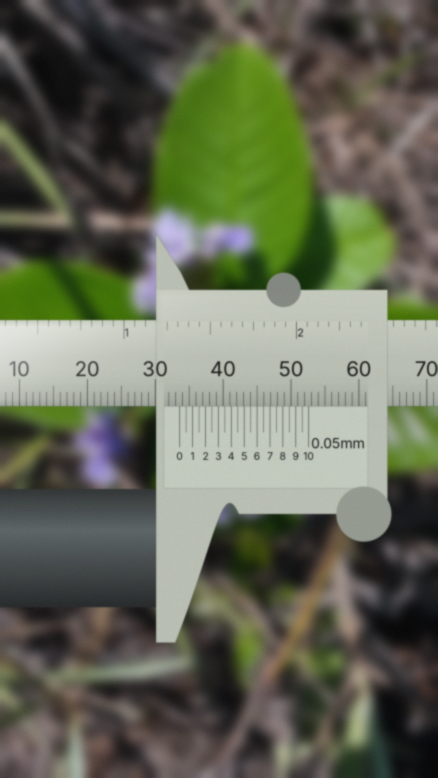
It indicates 33.6; mm
